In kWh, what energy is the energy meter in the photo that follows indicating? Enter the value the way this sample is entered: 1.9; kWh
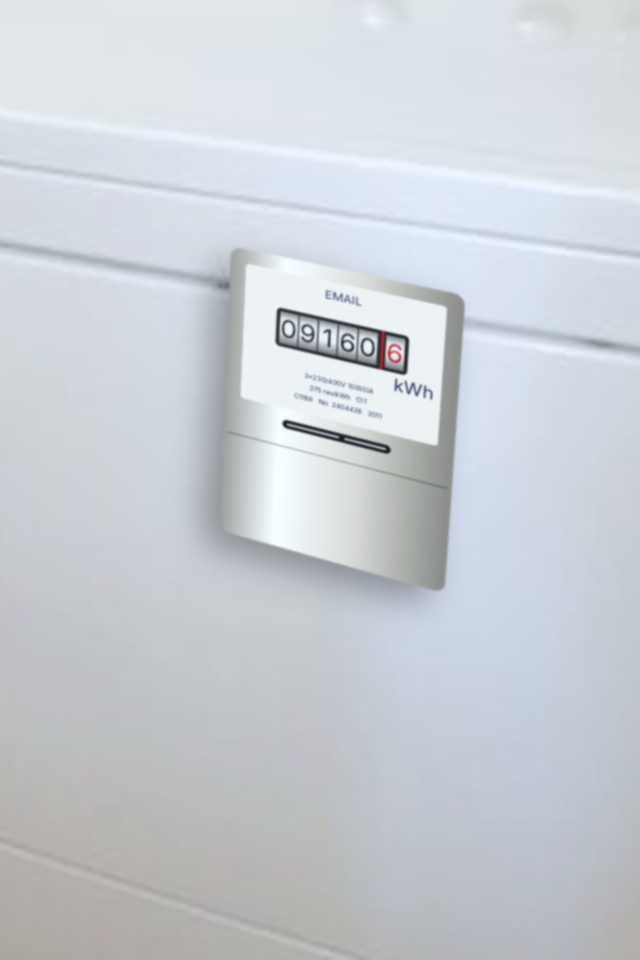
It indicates 9160.6; kWh
